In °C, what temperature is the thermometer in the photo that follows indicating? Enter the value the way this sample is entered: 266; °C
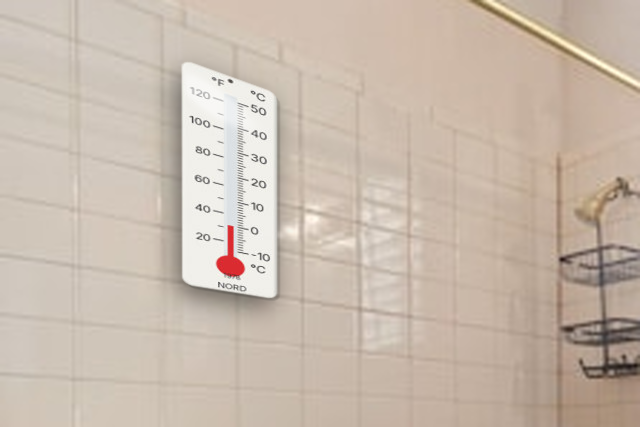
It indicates 0; °C
